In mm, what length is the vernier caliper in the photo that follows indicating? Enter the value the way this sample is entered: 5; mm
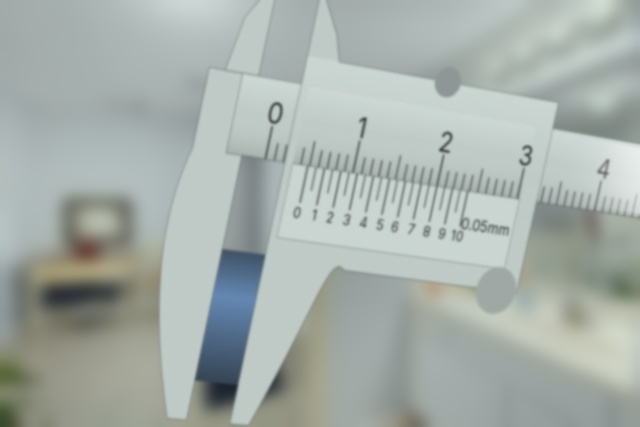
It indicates 4.8; mm
